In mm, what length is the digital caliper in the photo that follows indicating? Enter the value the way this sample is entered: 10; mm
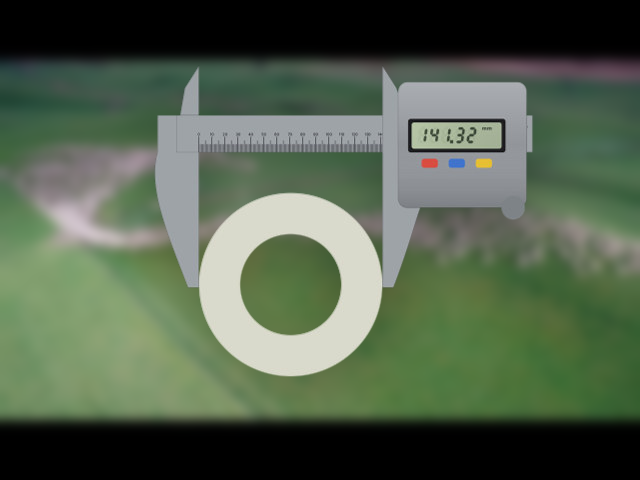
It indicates 141.32; mm
